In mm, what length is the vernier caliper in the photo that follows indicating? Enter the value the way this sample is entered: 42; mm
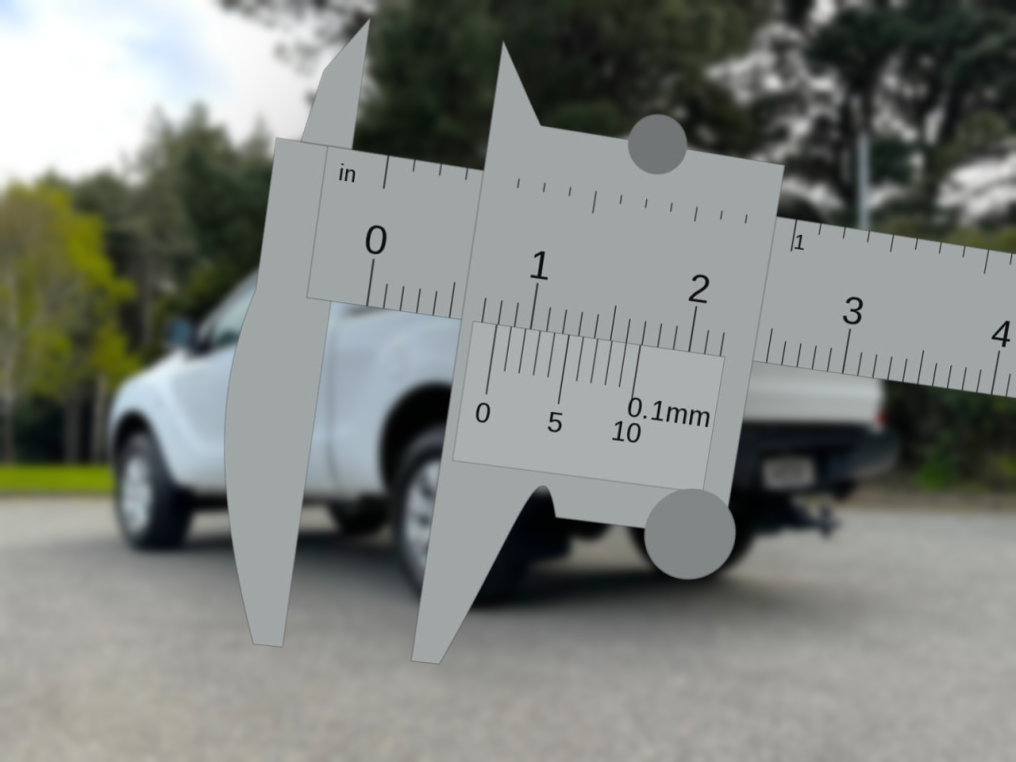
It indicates 7.9; mm
